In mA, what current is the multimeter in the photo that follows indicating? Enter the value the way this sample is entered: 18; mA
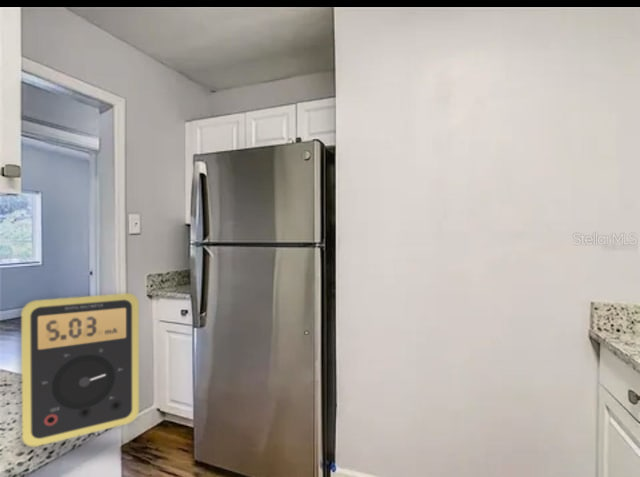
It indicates 5.03; mA
